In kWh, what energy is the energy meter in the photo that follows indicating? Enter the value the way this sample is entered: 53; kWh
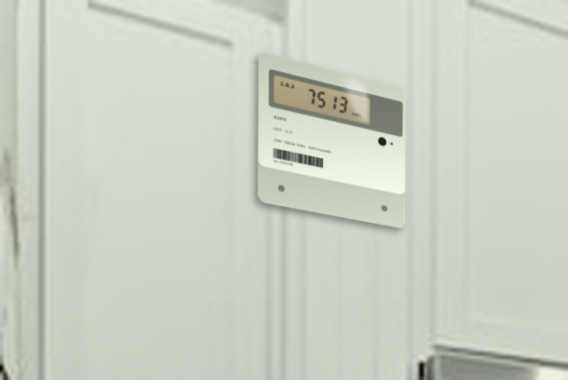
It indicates 7513; kWh
